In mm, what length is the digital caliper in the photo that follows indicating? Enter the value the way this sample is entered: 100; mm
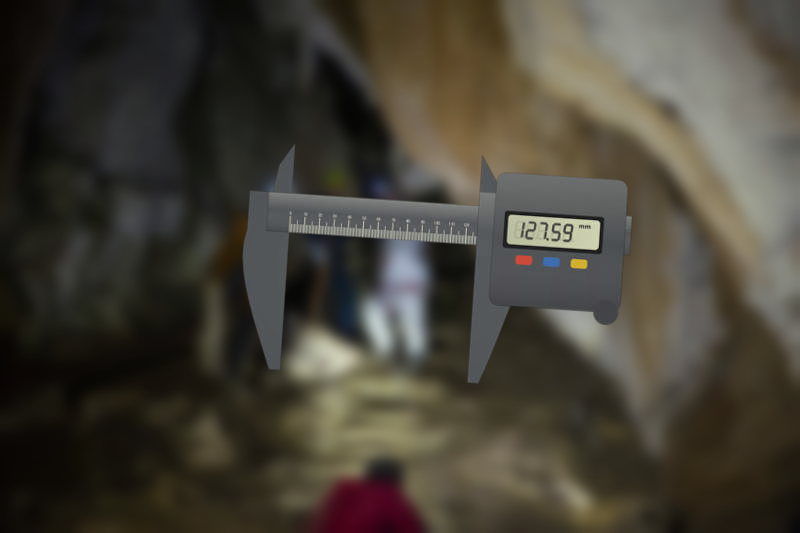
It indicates 127.59; mm
